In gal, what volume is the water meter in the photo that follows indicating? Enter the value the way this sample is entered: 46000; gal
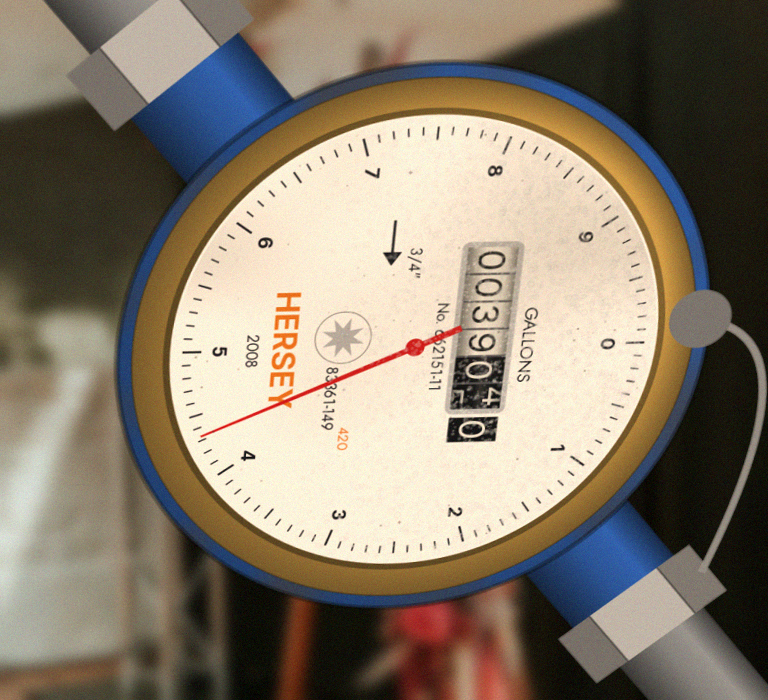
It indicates 39044.3; gal
